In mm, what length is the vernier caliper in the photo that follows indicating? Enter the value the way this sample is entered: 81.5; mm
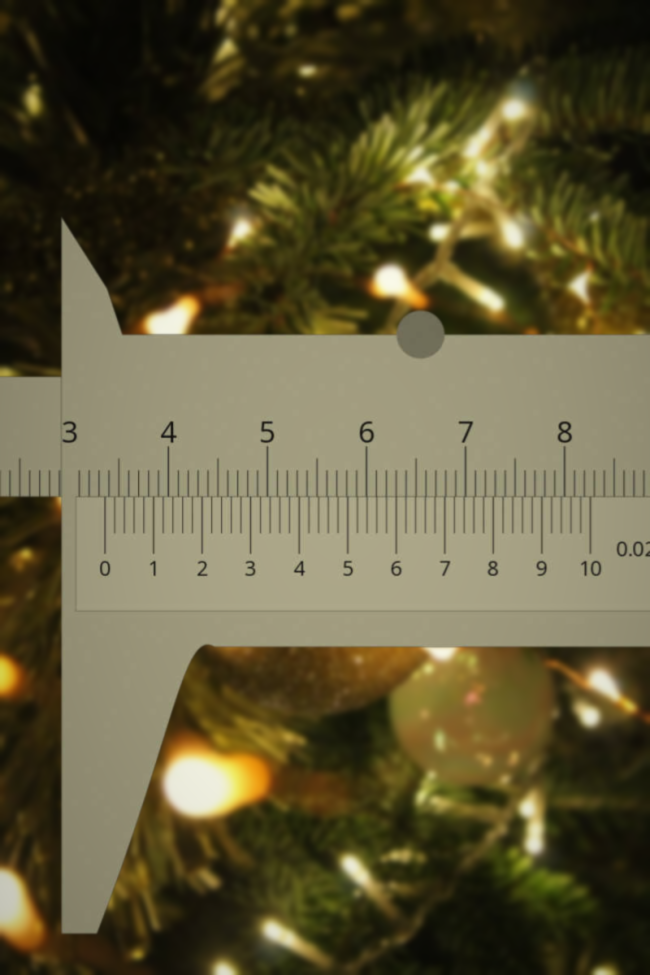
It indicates 33.6; mm
